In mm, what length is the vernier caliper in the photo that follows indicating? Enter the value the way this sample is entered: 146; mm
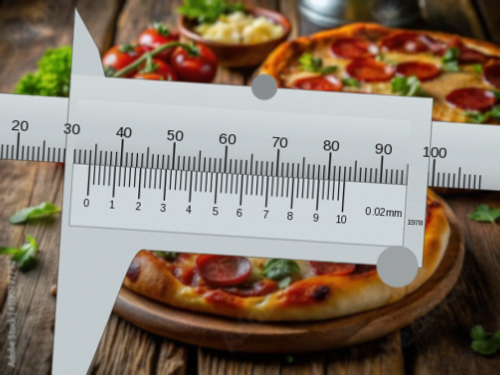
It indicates 34.0; mm
